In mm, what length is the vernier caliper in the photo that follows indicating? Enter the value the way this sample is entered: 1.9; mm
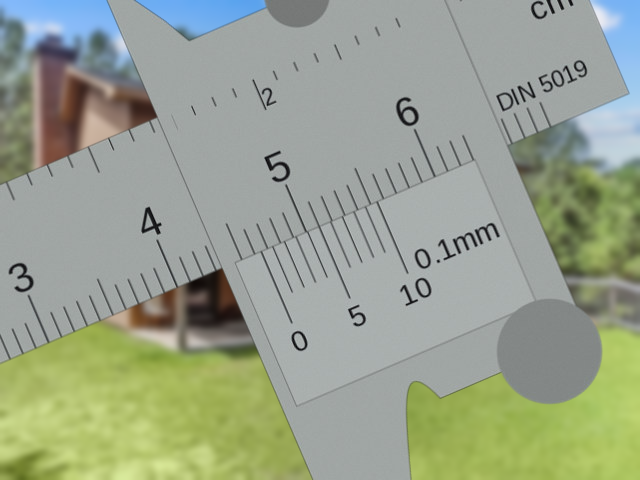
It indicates 46.5; mm
